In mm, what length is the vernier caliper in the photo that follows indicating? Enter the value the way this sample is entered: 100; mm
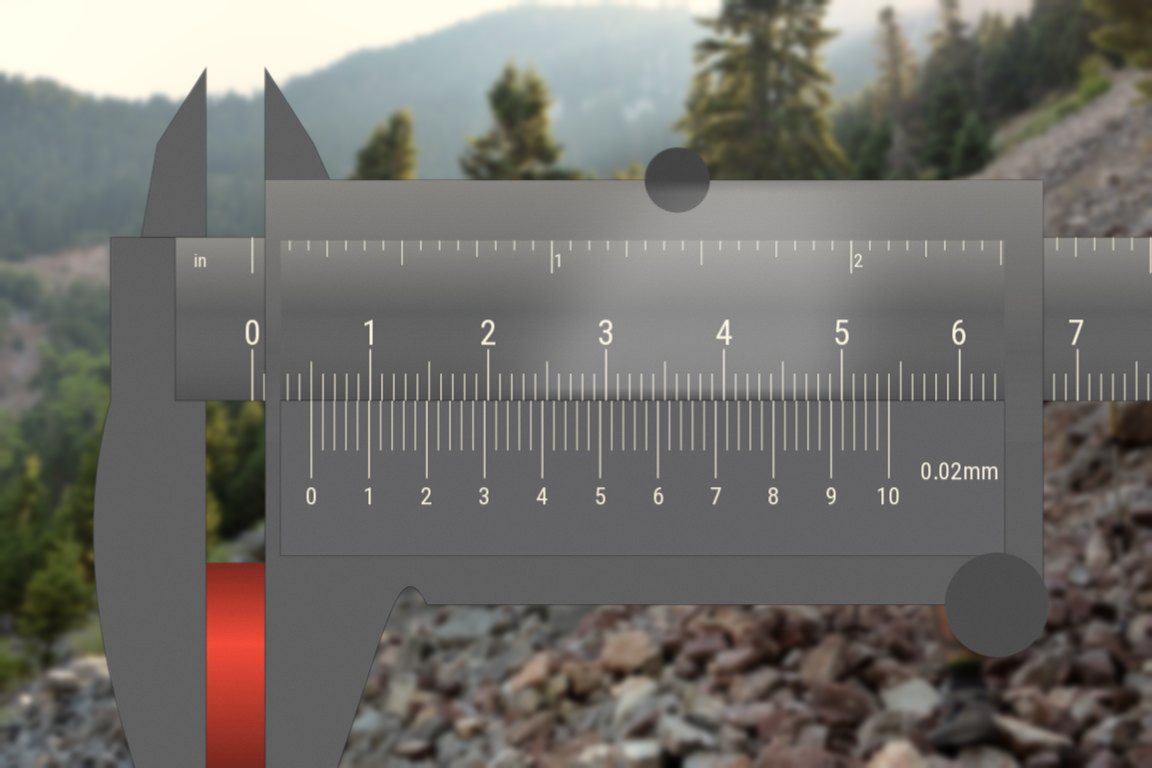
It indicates 5.0; mm
